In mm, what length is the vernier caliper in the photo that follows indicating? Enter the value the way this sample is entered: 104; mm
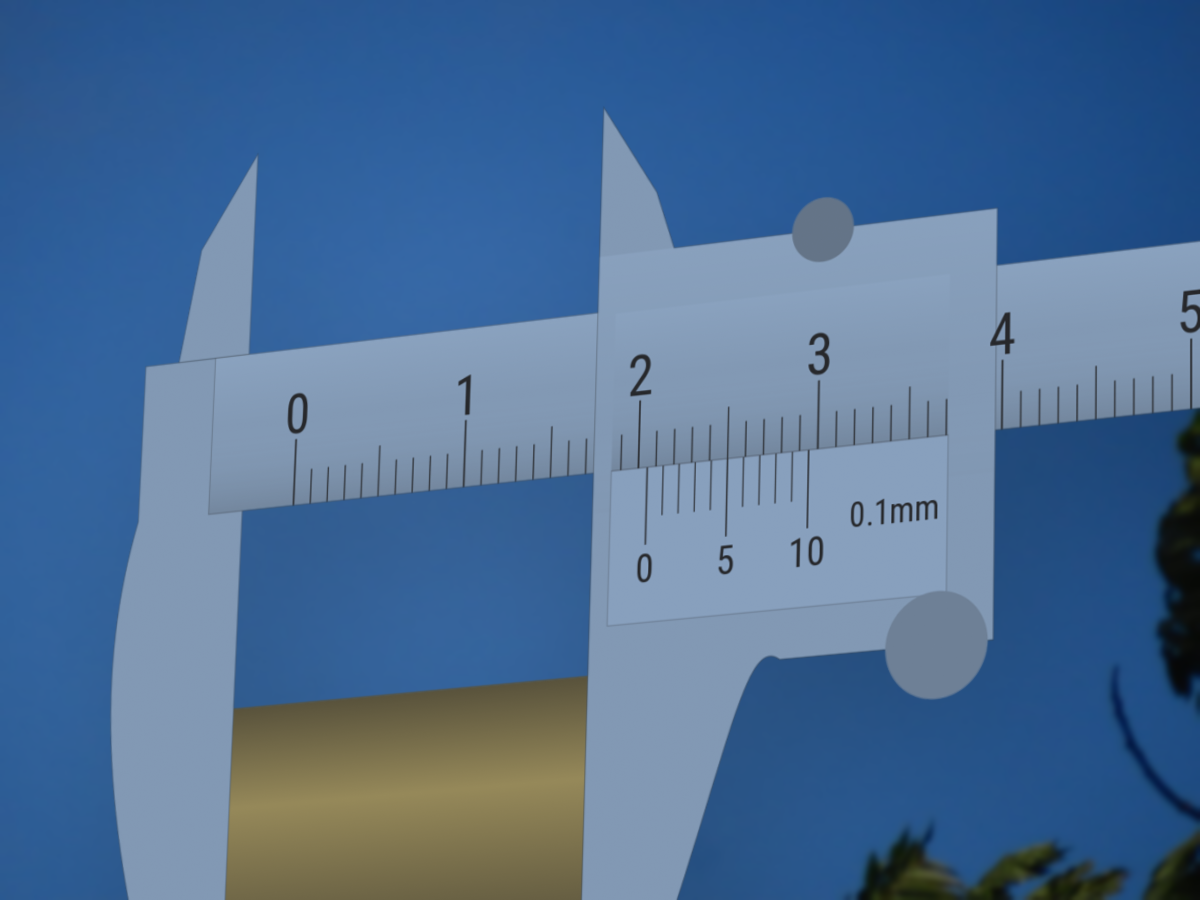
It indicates 20.5; mm
